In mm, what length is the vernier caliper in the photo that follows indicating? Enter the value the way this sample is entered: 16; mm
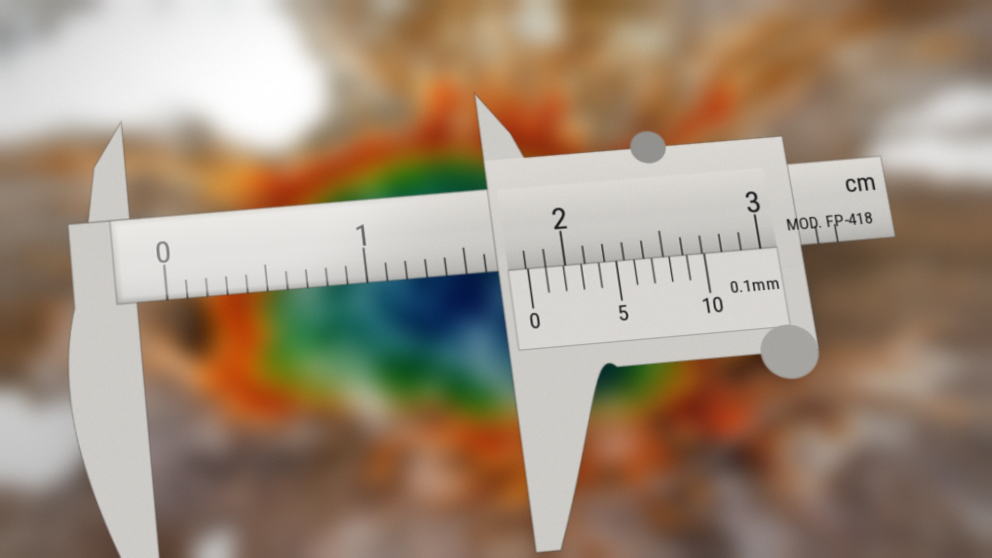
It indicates 18.1; mm
